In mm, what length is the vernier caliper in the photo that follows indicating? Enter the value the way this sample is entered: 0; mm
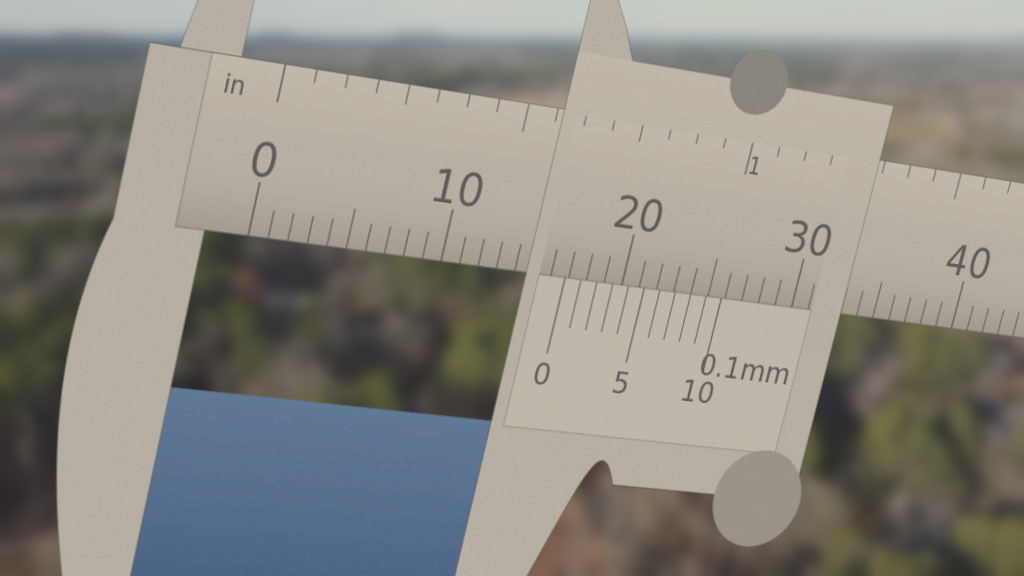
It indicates 16.8; mm
